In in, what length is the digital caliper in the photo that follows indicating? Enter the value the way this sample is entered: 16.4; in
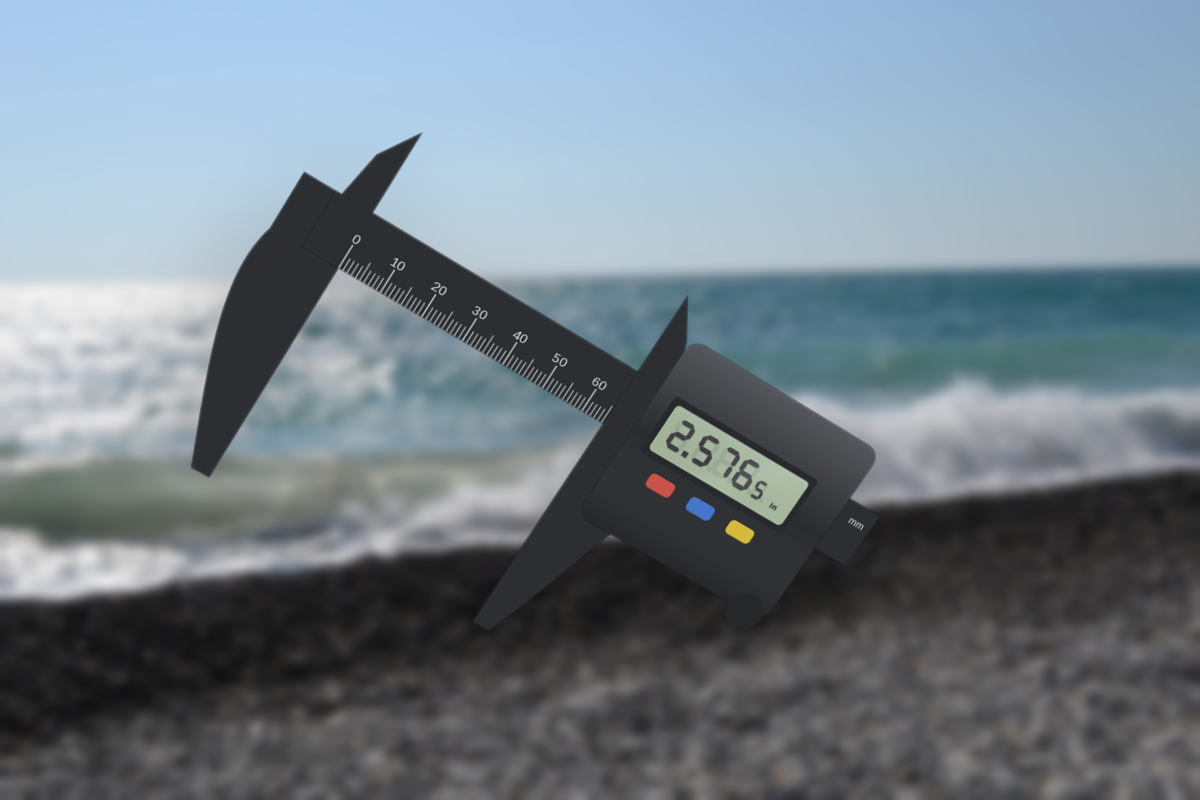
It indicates 2.5765; in
